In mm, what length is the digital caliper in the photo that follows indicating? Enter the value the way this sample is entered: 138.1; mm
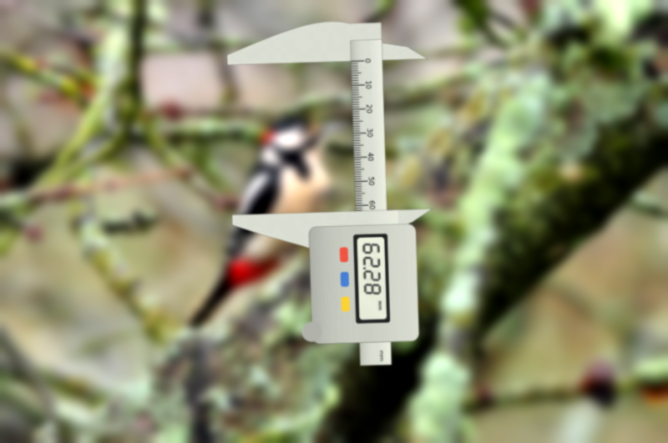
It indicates 62.28; mm
